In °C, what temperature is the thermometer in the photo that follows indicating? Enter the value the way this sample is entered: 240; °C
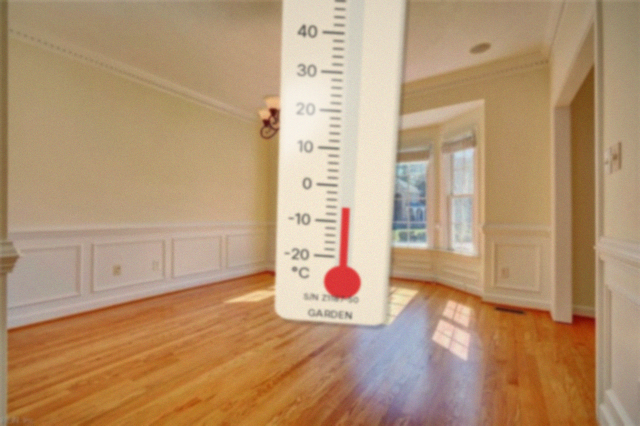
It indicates -6; °C
